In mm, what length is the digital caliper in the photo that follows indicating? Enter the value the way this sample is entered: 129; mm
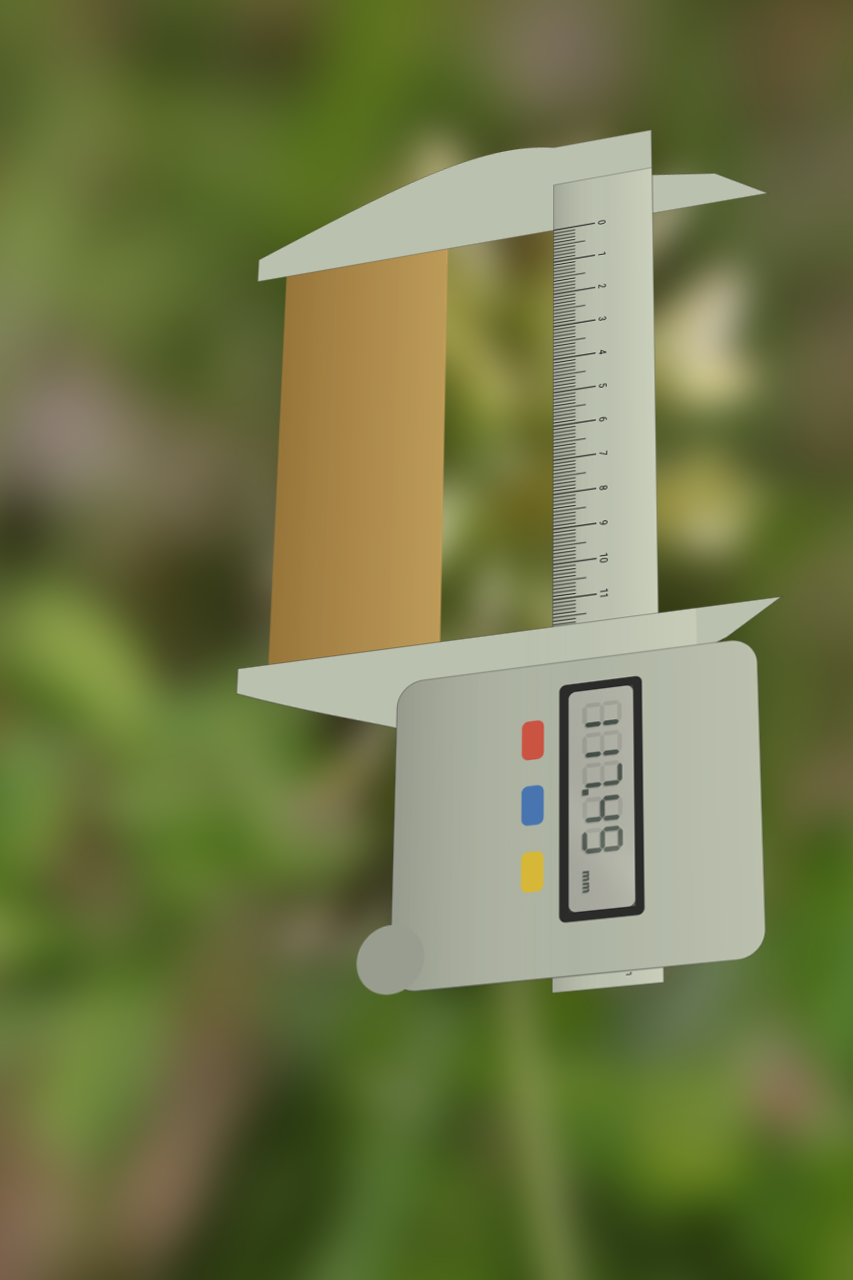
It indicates 117.49; mm
